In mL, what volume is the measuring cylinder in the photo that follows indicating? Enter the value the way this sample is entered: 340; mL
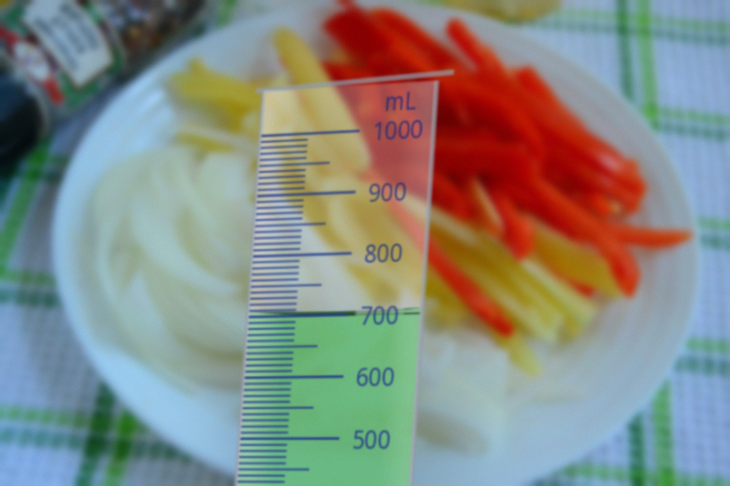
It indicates 700; mL
